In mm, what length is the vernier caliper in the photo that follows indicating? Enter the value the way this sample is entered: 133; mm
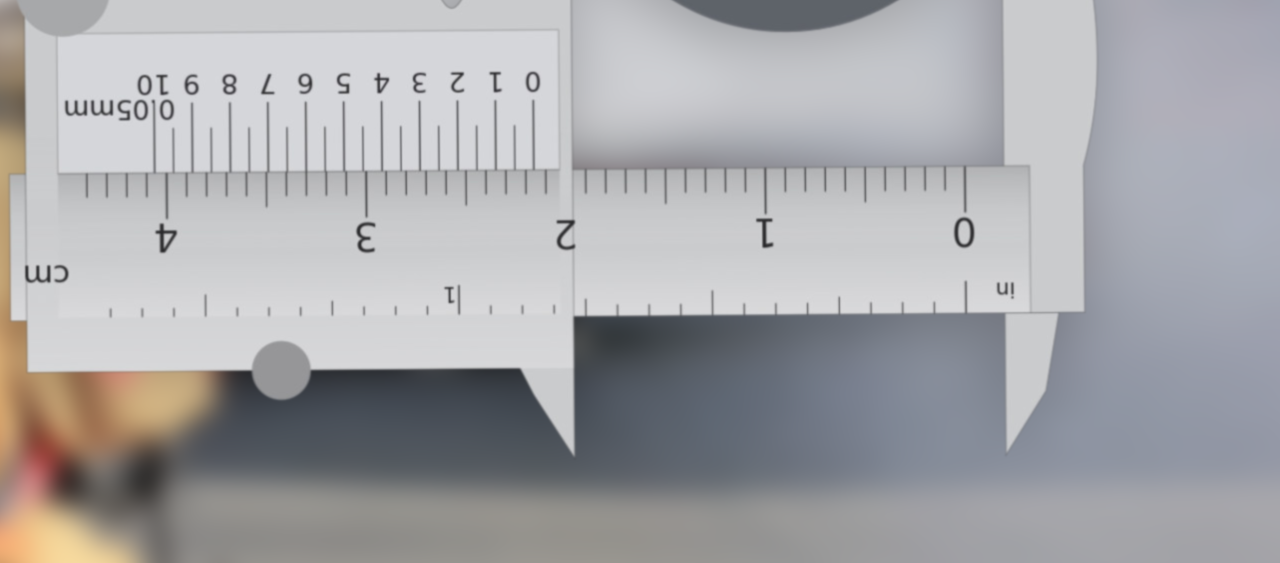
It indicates 21.6; mm
